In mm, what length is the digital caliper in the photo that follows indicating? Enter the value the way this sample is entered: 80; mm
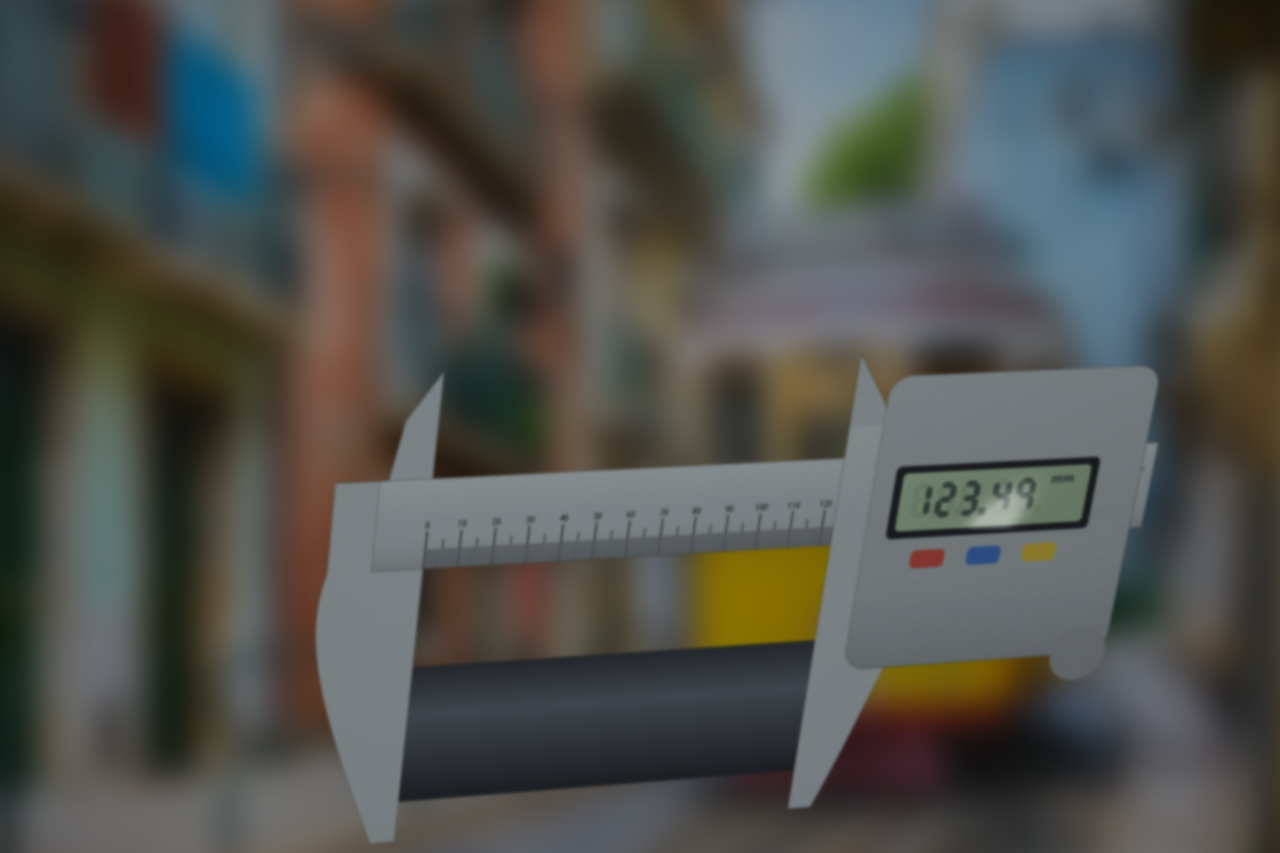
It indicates 123.49; mm
